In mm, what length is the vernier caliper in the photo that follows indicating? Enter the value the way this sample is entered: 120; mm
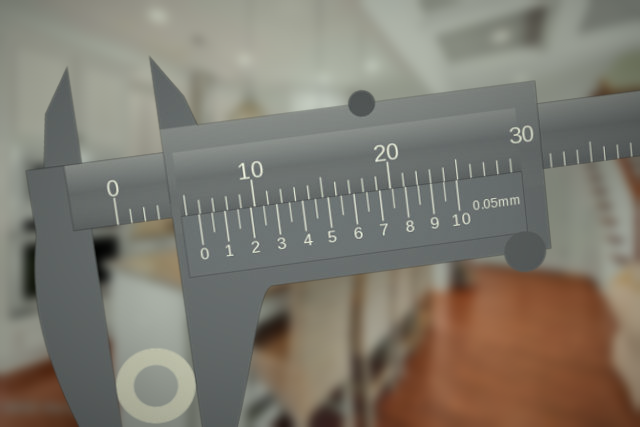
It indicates 5.9; mm
